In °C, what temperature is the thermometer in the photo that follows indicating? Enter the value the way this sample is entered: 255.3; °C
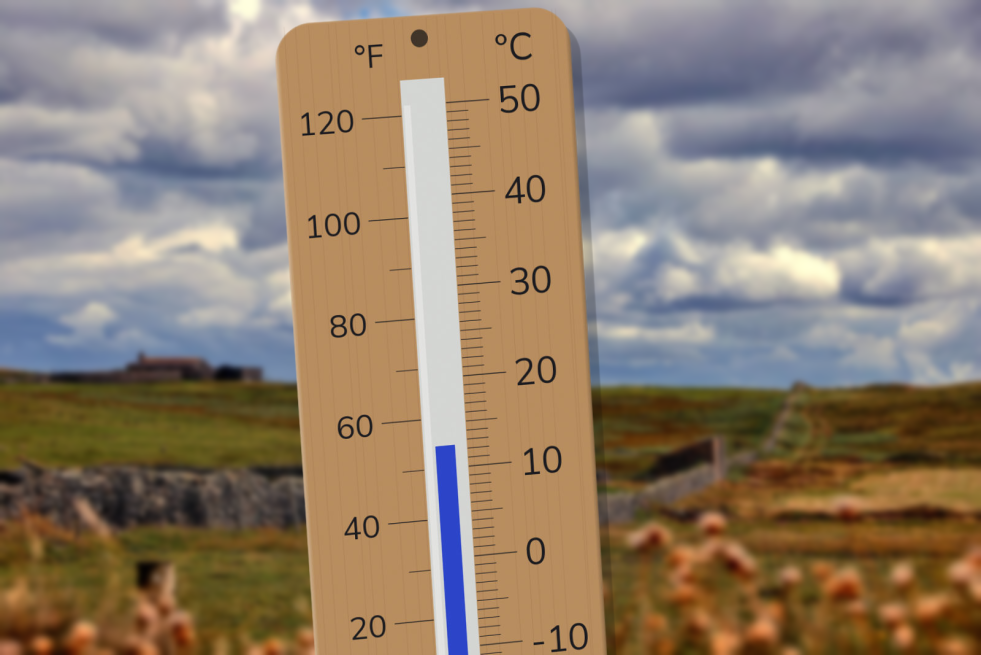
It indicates 12.5; °C
